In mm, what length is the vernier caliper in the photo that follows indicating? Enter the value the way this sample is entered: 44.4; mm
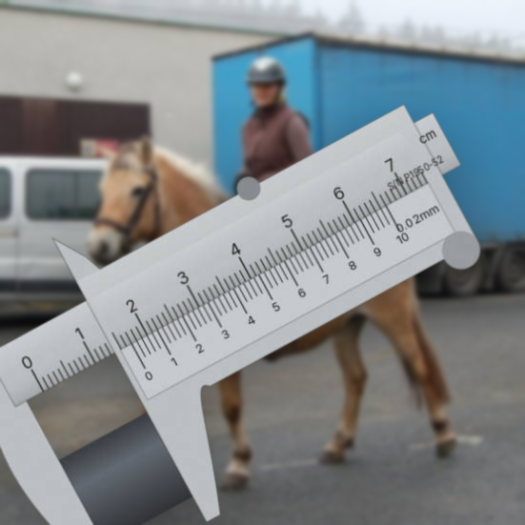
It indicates 17.0; mm
